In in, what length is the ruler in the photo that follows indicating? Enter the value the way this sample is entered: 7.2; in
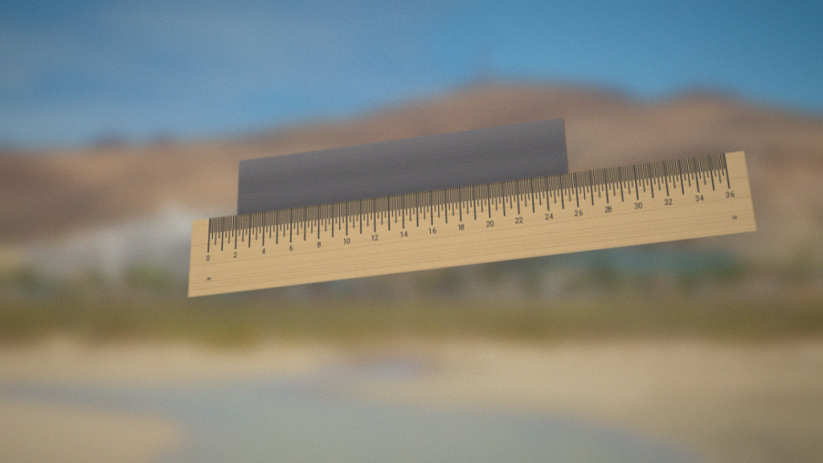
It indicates 23.5; in
